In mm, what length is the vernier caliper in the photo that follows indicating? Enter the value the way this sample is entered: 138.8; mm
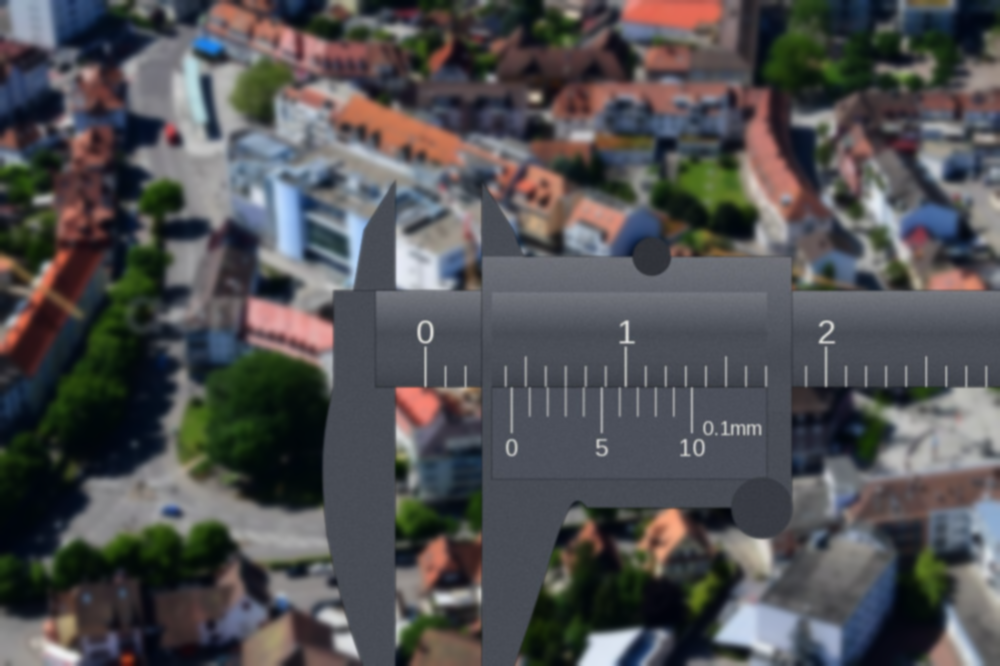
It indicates 4.3; mm
